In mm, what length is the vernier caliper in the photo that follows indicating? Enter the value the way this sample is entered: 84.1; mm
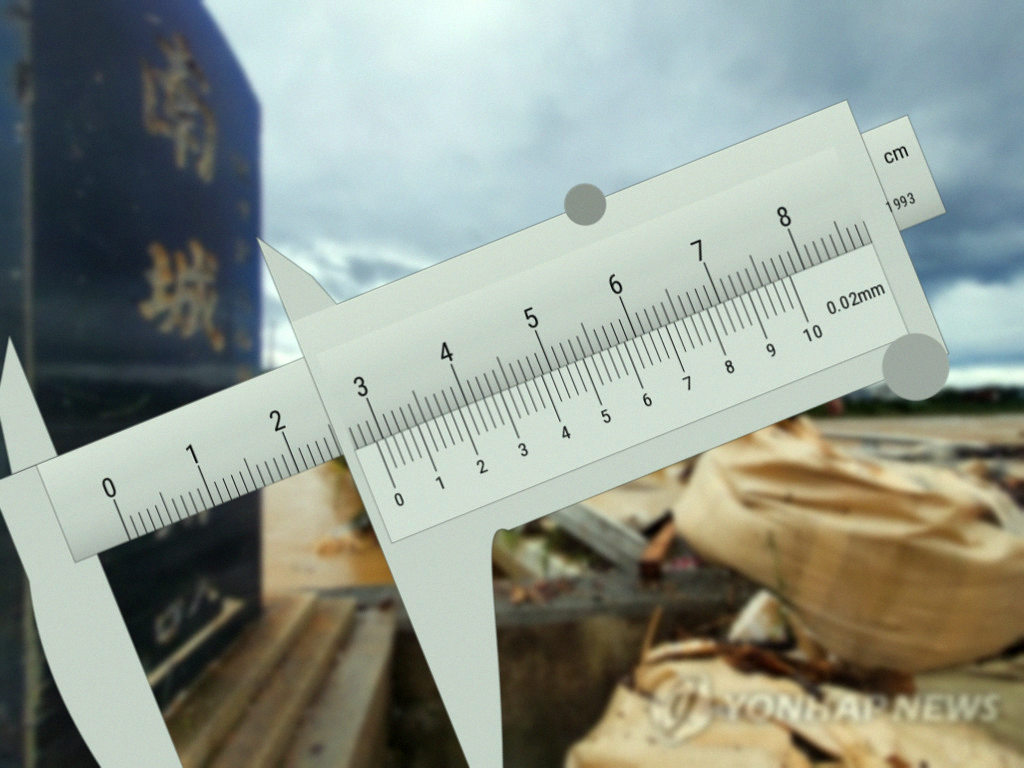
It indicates 29.2; mm
